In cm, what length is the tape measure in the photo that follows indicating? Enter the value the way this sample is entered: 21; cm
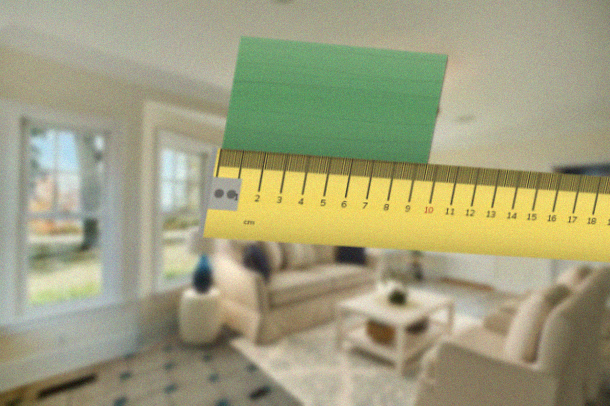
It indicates 9.5; cm
